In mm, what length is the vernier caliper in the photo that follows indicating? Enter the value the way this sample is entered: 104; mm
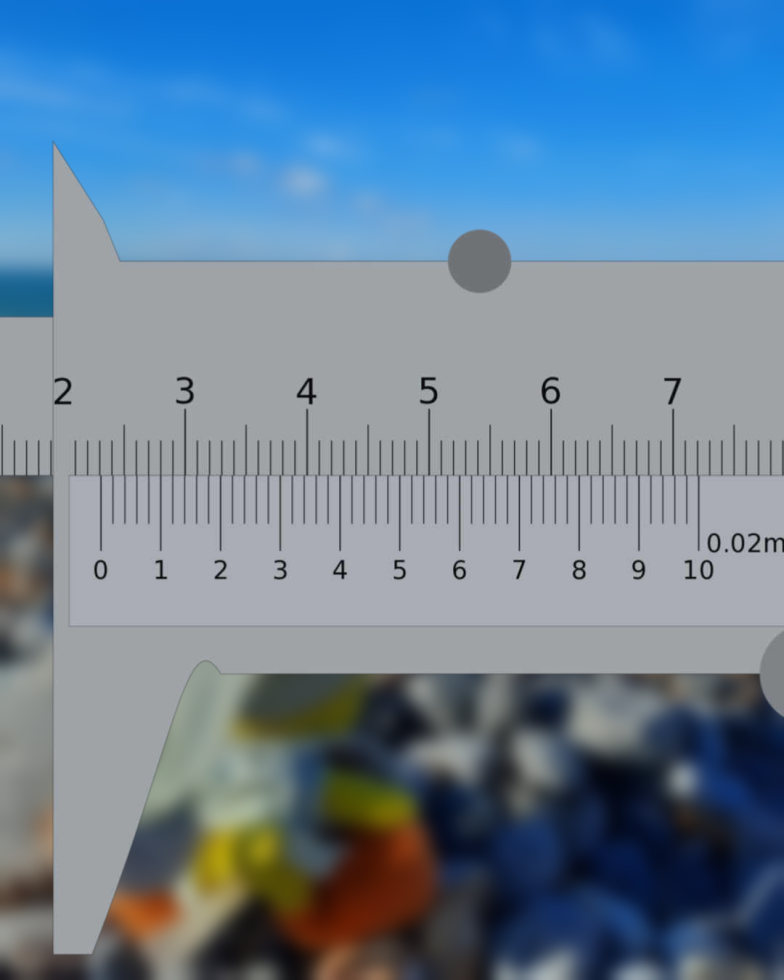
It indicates 23.1; mm
